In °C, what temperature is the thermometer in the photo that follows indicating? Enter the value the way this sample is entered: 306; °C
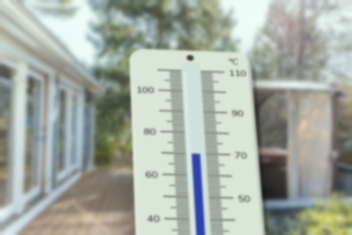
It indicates 70; °C
